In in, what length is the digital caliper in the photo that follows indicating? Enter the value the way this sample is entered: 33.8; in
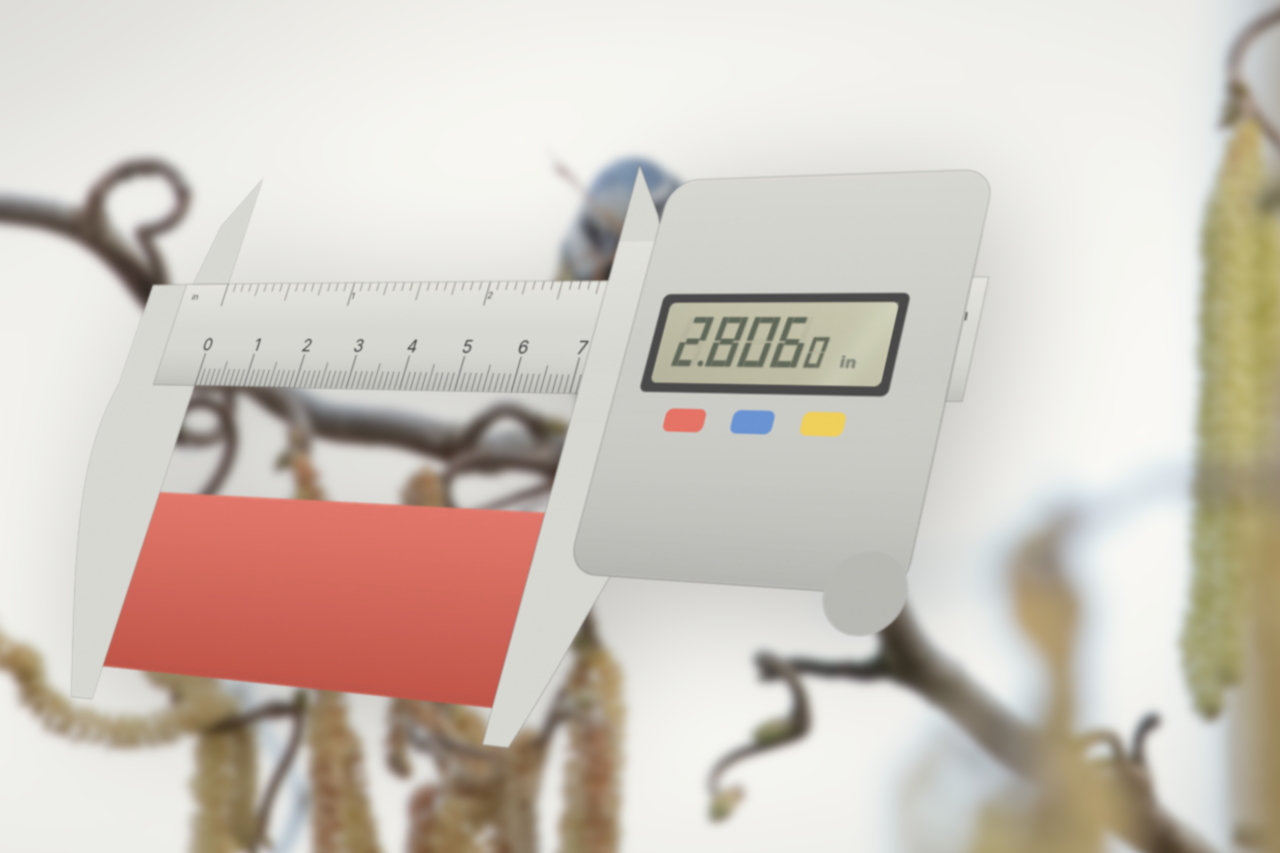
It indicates 2.8060; in
